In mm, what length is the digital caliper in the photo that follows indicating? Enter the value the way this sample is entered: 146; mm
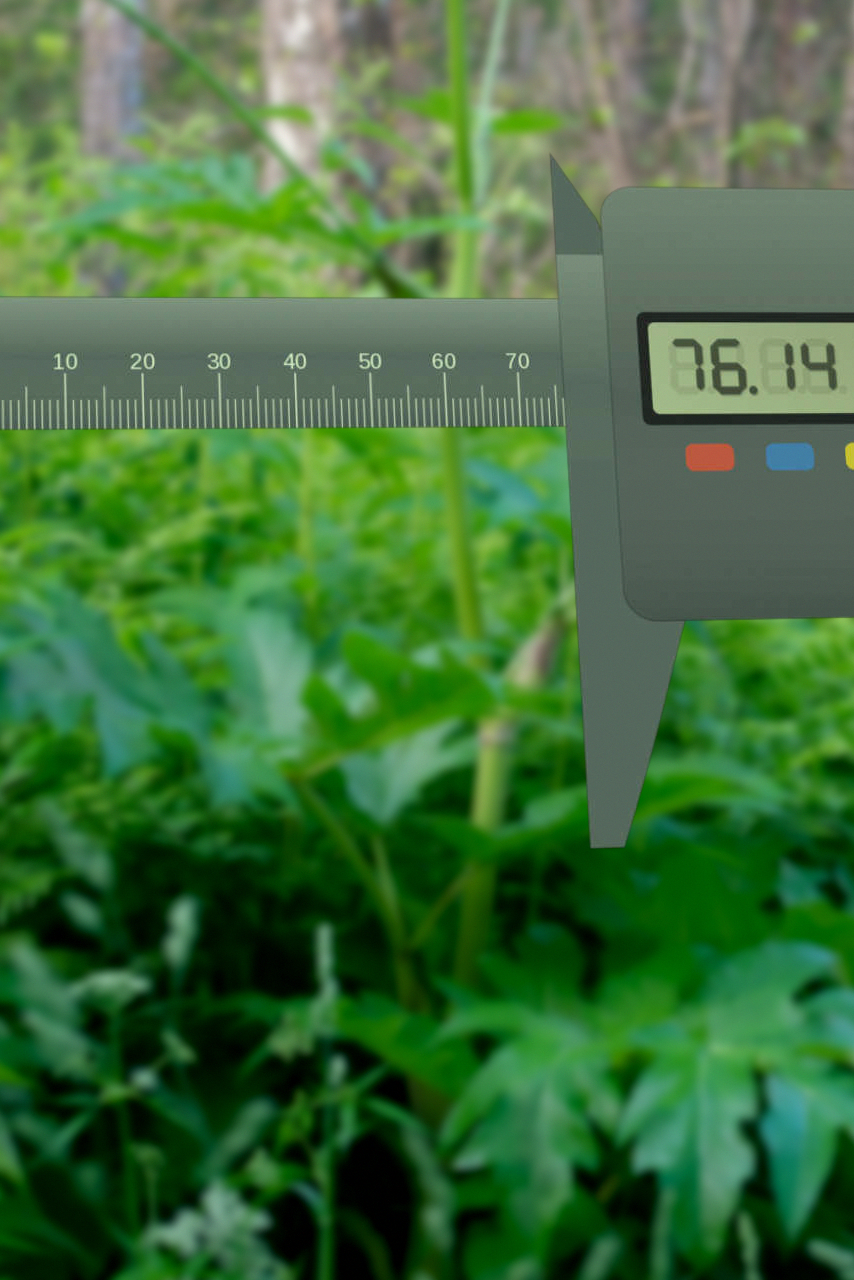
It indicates 76.14; mm
